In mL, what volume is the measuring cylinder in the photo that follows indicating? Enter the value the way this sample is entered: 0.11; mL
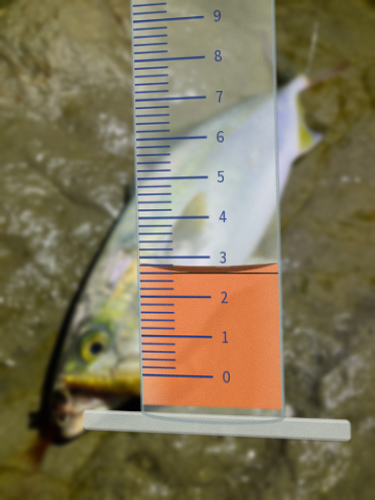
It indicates 2.6; mL
